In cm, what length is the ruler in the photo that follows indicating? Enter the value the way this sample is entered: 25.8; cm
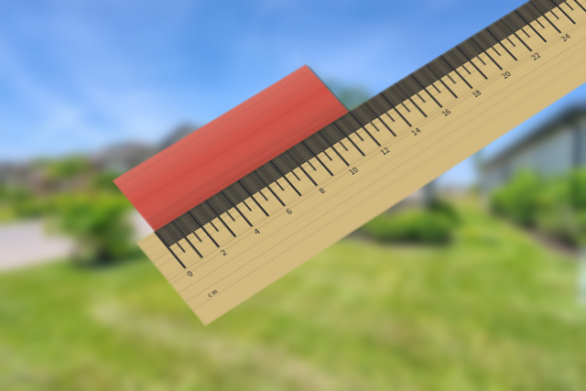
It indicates 12; cm
